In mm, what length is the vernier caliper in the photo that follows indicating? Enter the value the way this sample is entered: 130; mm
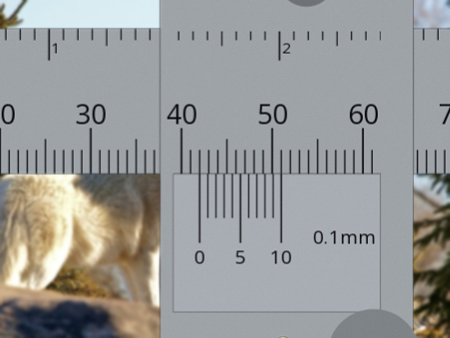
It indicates 42.0; mm
